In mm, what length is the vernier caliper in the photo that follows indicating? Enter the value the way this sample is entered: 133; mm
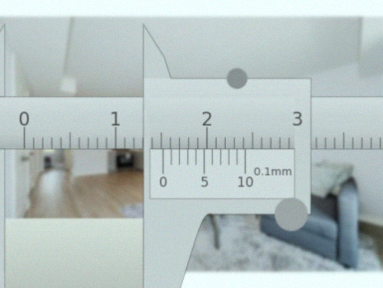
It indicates 15.2; mm
